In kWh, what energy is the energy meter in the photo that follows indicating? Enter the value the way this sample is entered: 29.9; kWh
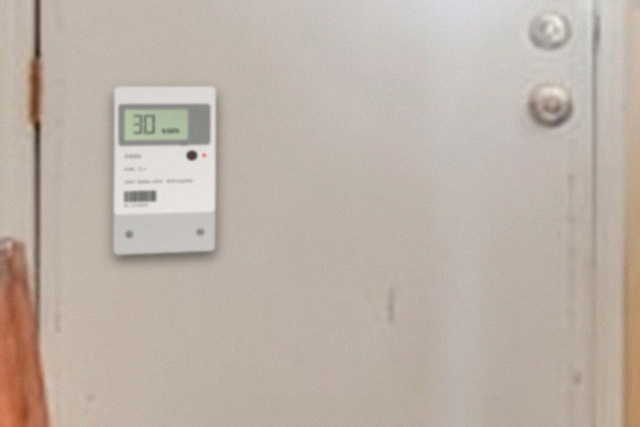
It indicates 30; kWh
